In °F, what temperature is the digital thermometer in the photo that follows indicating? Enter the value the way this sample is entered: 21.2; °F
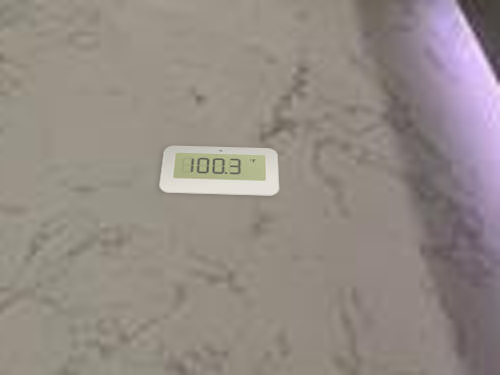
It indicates 100.3; °F
